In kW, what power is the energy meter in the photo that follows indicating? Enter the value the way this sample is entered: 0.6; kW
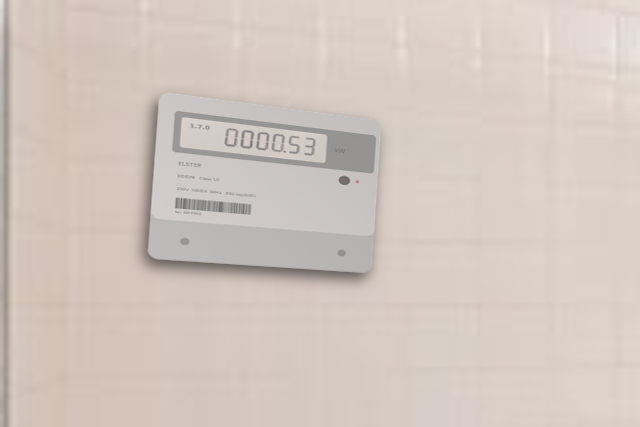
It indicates 0.53; kW
